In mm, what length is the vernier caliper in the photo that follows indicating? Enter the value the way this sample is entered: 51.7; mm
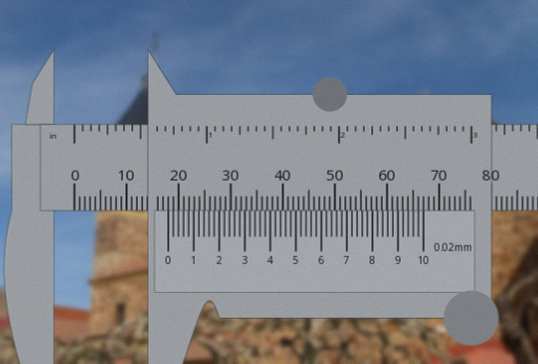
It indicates 18.0; mm
